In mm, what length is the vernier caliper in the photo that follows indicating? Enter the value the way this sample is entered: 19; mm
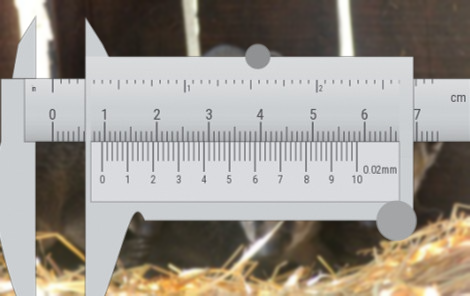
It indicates 9.5; mm
